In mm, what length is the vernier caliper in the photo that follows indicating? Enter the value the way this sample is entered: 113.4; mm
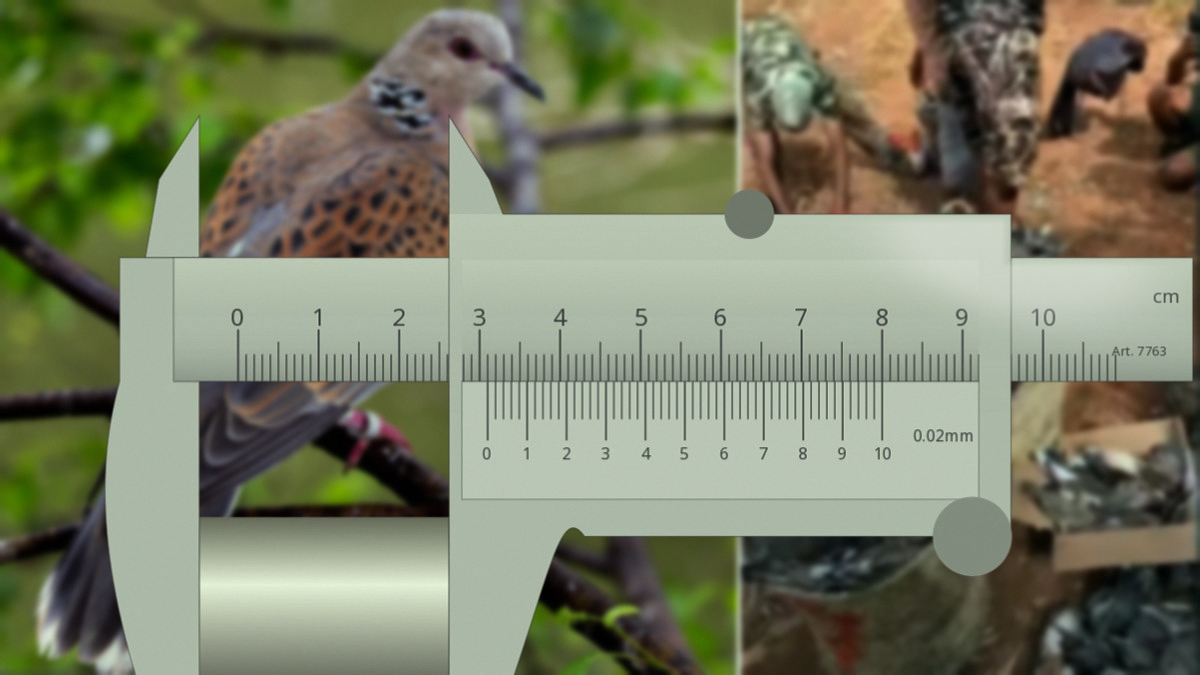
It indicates 31.0; mm
